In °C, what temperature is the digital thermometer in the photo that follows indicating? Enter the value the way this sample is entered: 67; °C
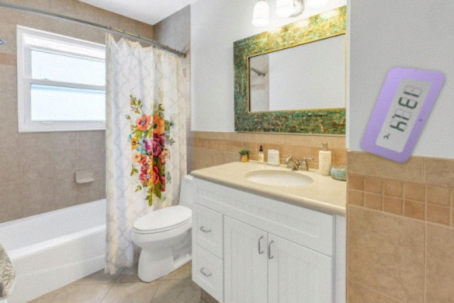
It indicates 131.4; °C
